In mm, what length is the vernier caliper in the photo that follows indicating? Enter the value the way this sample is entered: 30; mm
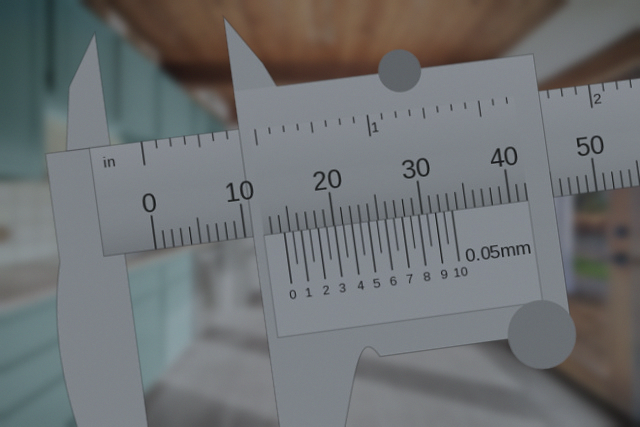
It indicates 14.4; mm
